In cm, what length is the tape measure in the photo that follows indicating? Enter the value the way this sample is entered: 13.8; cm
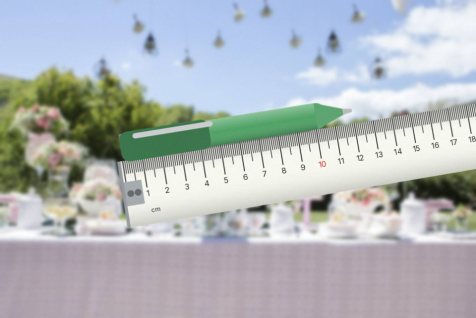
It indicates 12; cm
